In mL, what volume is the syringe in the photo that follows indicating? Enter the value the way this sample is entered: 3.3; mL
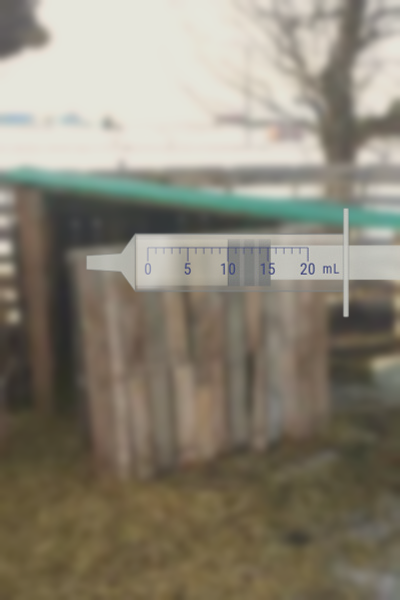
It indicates 10; mL
